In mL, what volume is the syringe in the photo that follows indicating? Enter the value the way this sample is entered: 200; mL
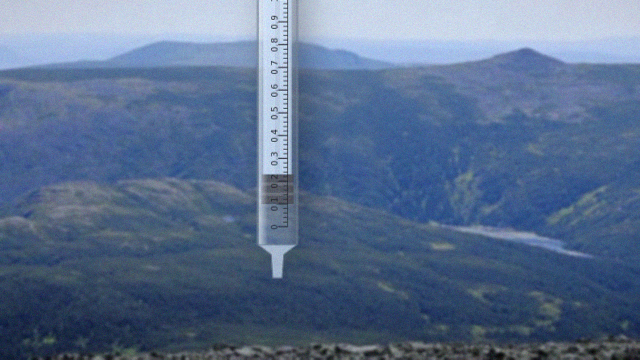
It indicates 0.1; mL
